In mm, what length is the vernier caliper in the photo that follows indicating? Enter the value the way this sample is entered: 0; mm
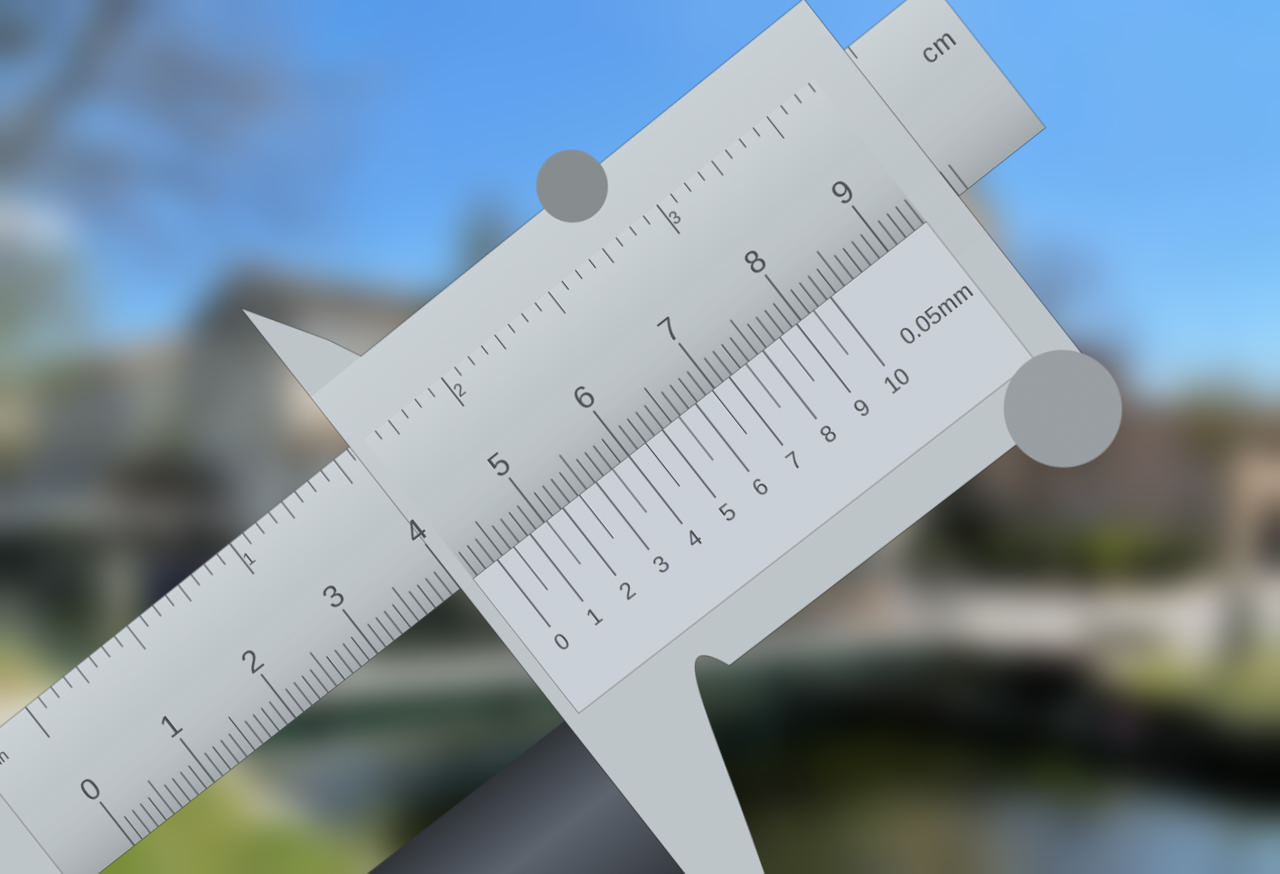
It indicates 44.4; mm
